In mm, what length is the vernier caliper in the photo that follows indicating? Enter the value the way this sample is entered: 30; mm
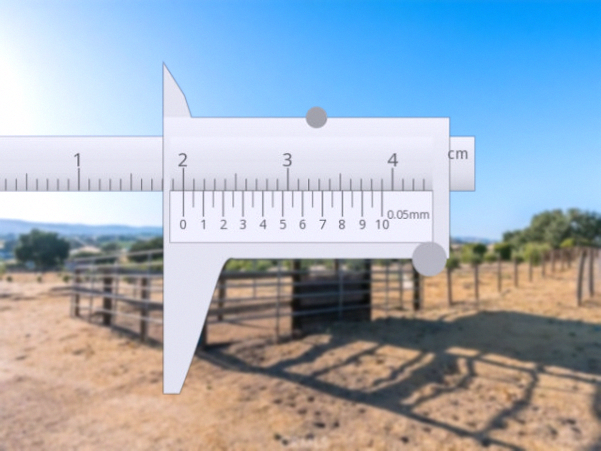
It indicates 20.0; mm
